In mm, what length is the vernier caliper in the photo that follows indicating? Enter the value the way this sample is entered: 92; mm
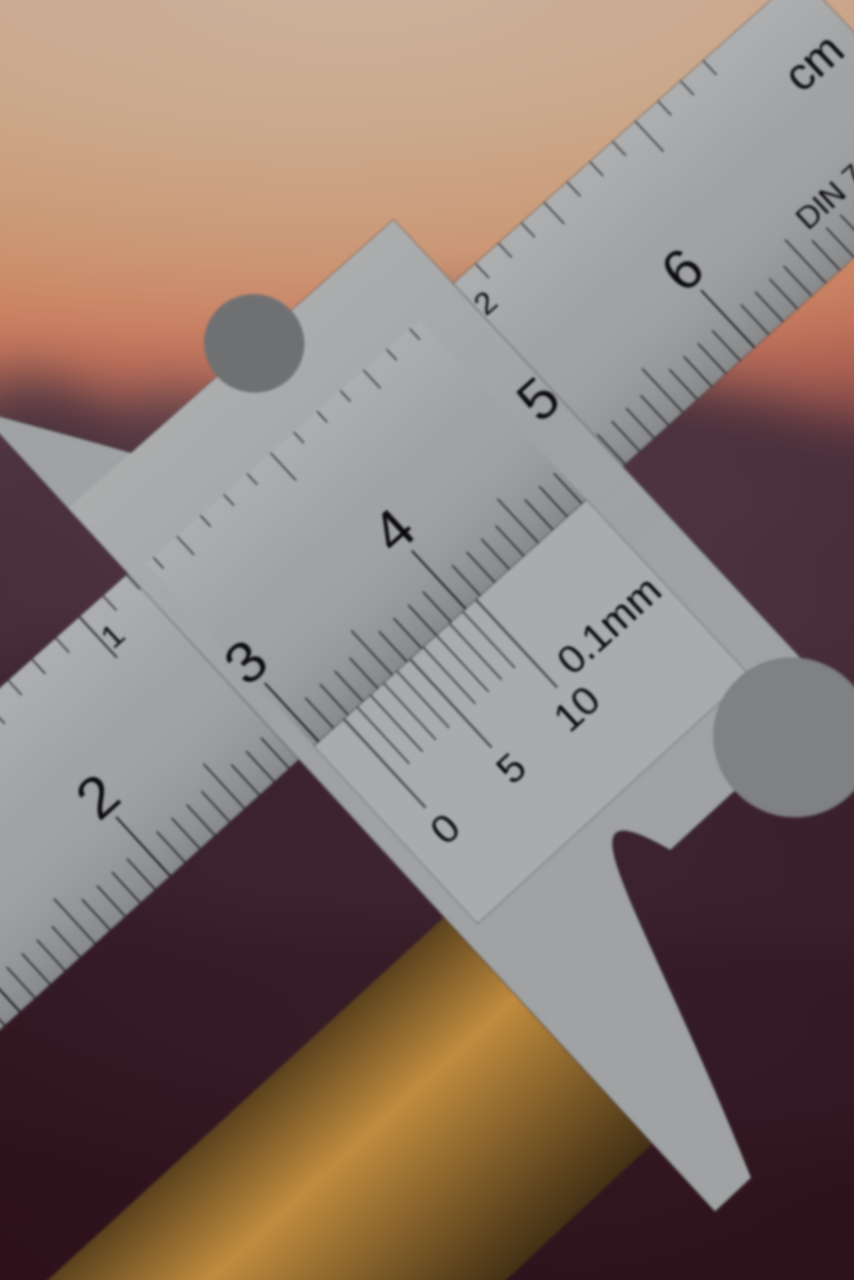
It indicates 31.7; mm
